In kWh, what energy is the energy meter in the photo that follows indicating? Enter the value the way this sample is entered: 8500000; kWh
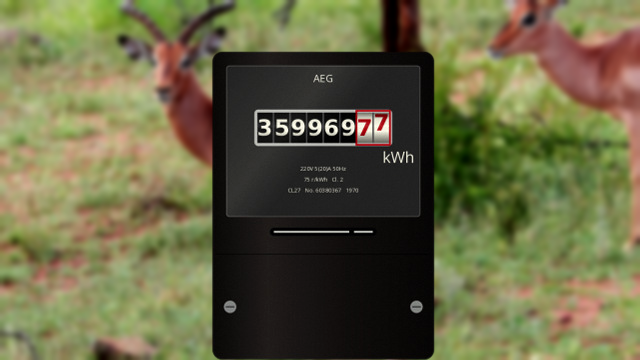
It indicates 359969.77; kWh
